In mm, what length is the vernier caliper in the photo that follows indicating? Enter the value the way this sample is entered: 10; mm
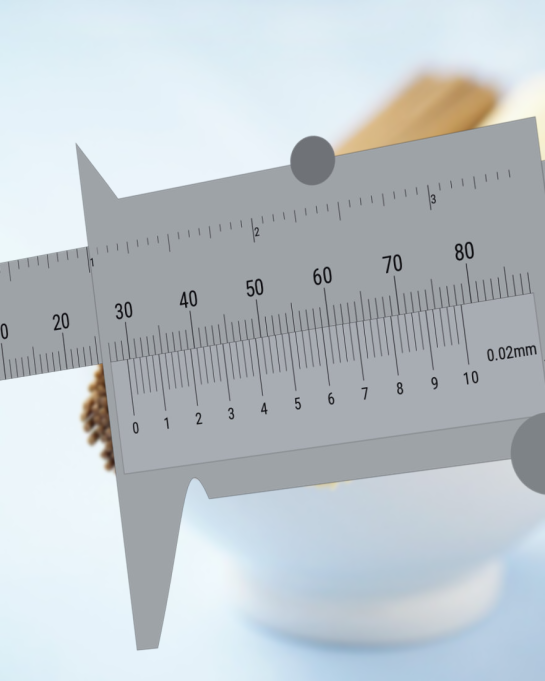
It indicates 29.6; mm
